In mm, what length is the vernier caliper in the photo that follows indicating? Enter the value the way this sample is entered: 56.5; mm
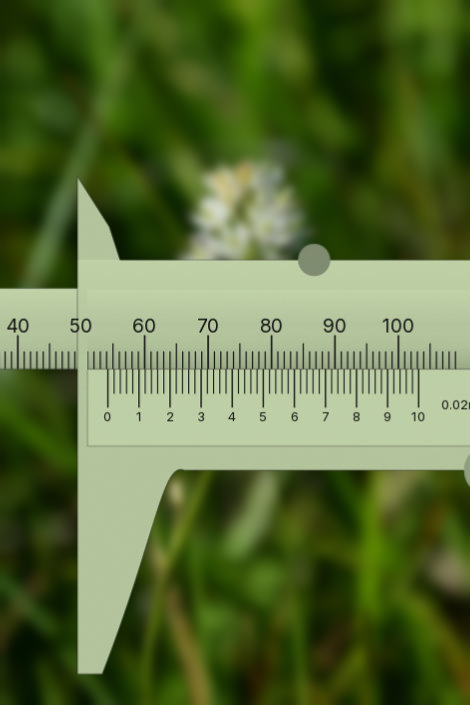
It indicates 54.2; mm
